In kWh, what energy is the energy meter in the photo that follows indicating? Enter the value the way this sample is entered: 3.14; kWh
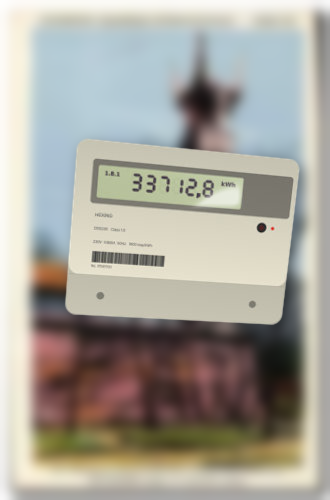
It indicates 33712.8; kWh
